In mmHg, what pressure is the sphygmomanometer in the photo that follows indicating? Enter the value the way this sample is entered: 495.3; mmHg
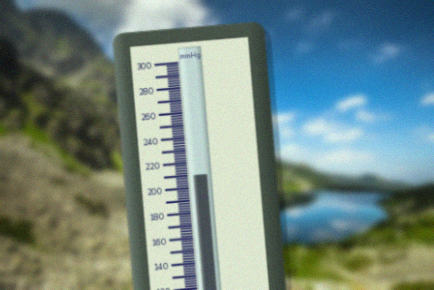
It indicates 210; mmHg
